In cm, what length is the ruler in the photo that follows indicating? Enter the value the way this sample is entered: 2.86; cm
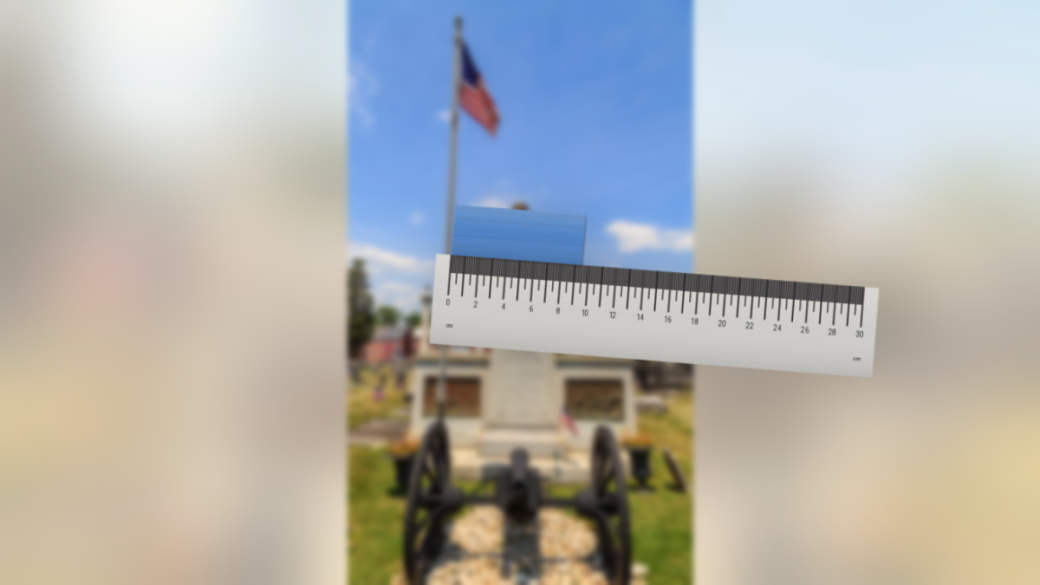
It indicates 9.5; cm
